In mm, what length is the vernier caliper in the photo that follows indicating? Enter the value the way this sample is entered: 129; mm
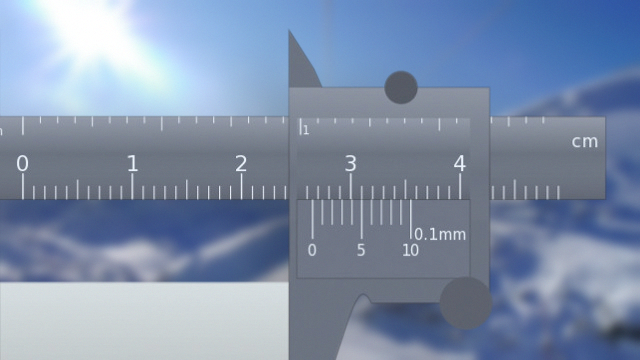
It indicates 26.5; mm
